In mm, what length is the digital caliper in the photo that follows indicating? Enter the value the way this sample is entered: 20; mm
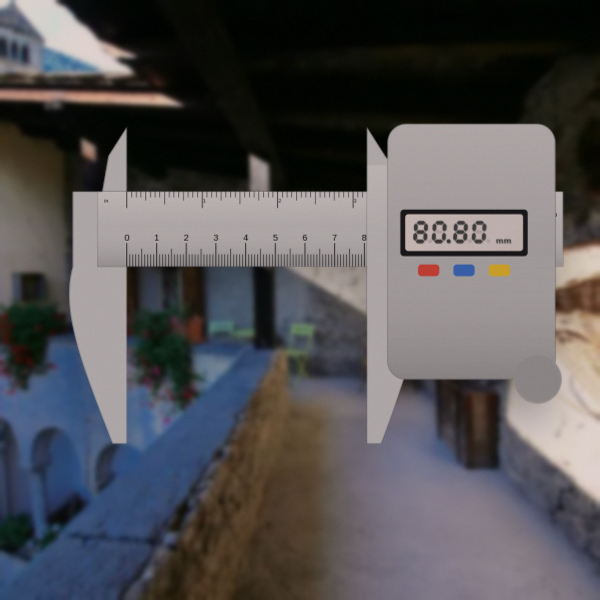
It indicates 80.80; mm
